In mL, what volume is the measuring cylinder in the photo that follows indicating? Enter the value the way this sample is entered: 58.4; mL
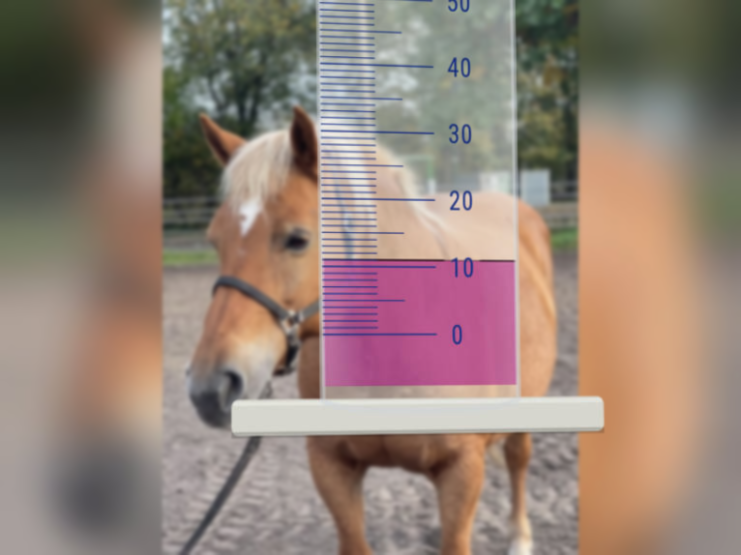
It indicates 11; mL
